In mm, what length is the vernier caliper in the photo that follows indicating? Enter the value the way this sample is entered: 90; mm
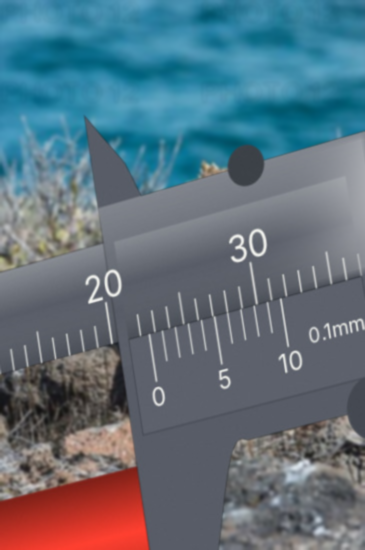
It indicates 22.6; mm
